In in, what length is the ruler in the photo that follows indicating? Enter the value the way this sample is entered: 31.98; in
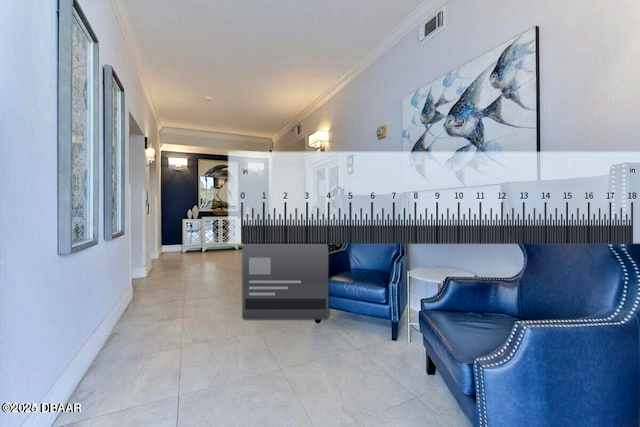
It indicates 4; in
